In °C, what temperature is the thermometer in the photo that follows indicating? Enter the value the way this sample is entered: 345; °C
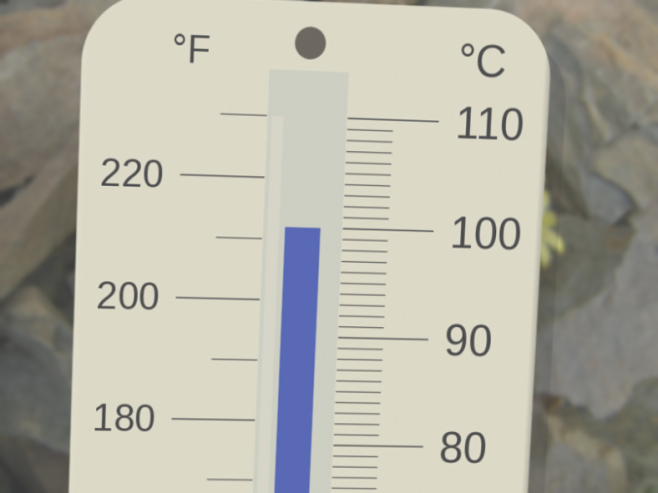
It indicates 100; °C
